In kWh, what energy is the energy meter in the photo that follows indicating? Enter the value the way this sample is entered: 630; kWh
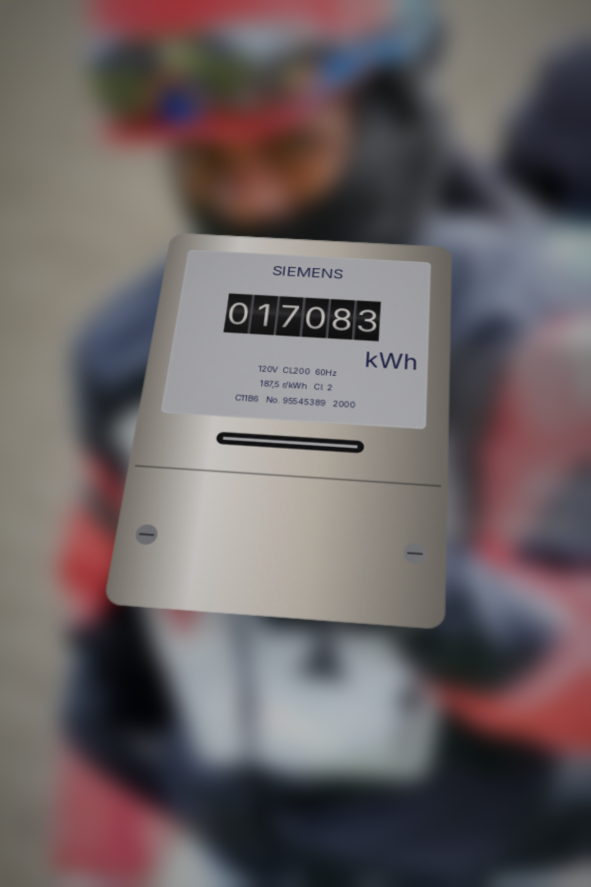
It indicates 17083; kWh
